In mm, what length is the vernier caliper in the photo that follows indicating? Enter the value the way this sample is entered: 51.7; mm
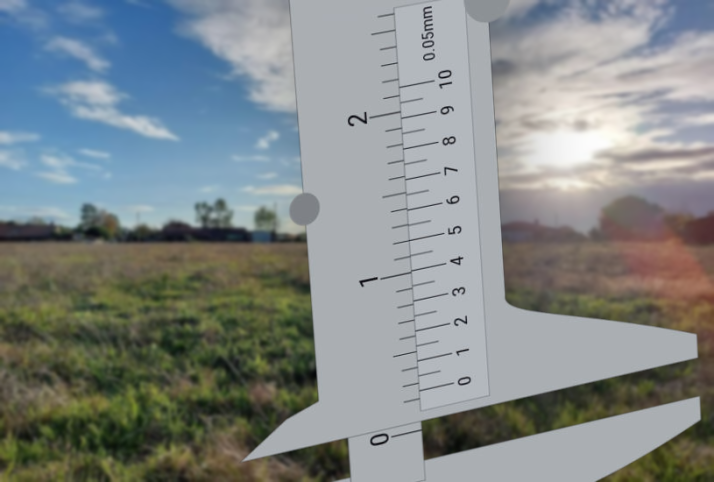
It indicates 2.5; mm
